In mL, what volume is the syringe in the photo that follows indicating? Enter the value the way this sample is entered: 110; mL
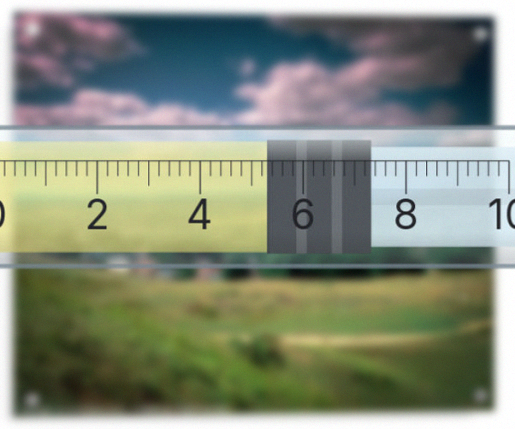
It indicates 5.3; mL
